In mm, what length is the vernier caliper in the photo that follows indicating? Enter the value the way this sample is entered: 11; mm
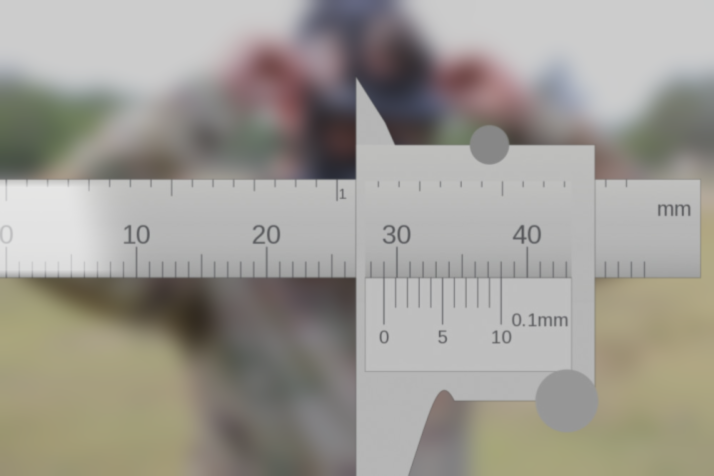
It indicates 29.0; mm
